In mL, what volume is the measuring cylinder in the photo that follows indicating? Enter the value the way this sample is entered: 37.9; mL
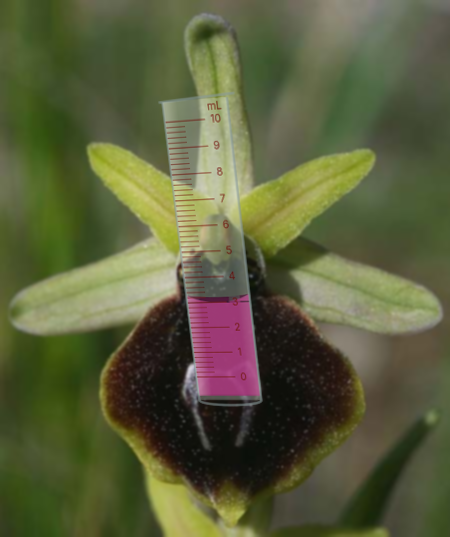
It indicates 3; mL
